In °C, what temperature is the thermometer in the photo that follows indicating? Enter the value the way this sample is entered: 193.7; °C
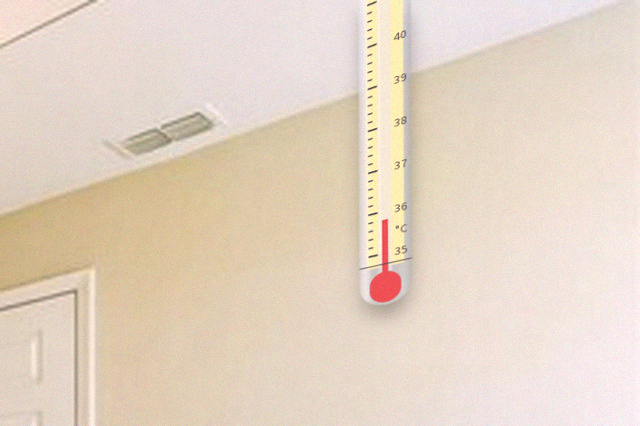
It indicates 35.8; °C
